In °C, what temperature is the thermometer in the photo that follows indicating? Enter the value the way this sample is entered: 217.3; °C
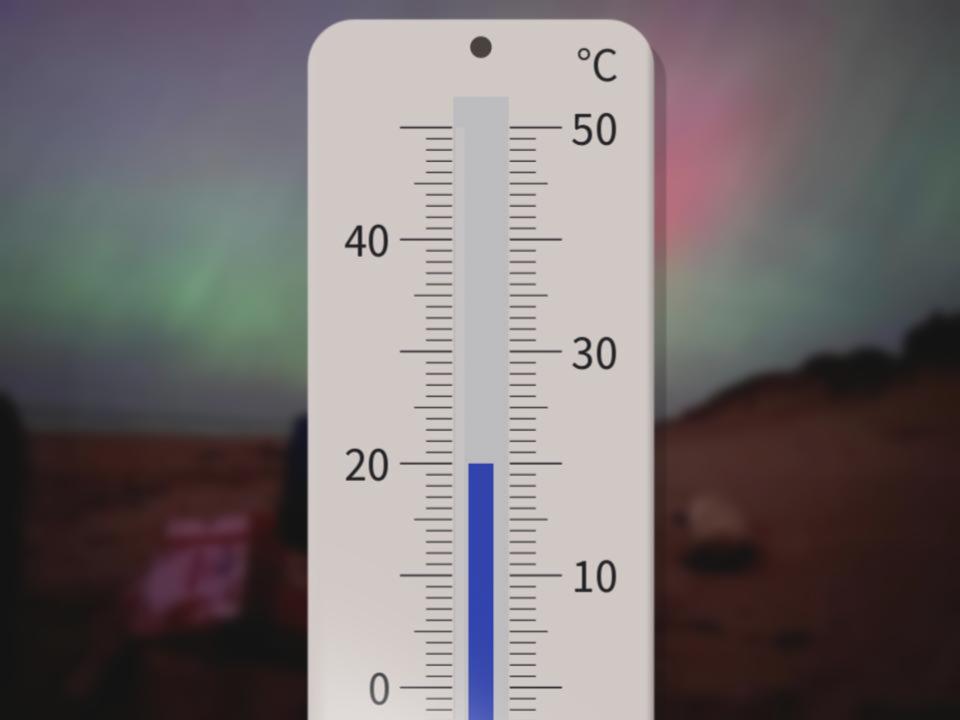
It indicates 20; °C
